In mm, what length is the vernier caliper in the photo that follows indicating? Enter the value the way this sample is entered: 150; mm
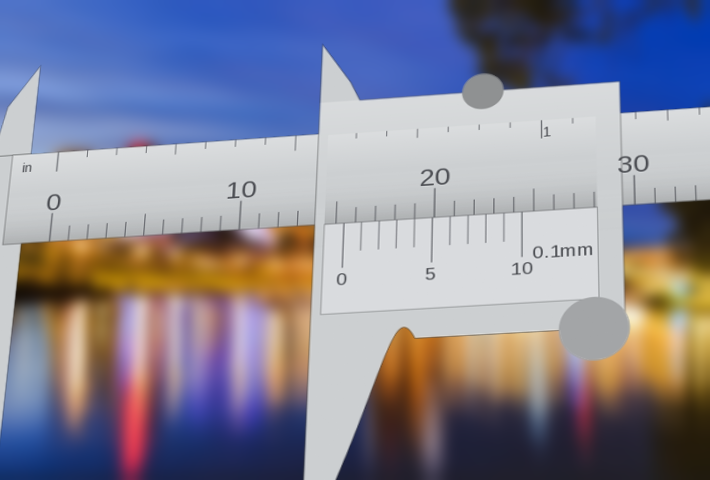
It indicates 15.4; mm
